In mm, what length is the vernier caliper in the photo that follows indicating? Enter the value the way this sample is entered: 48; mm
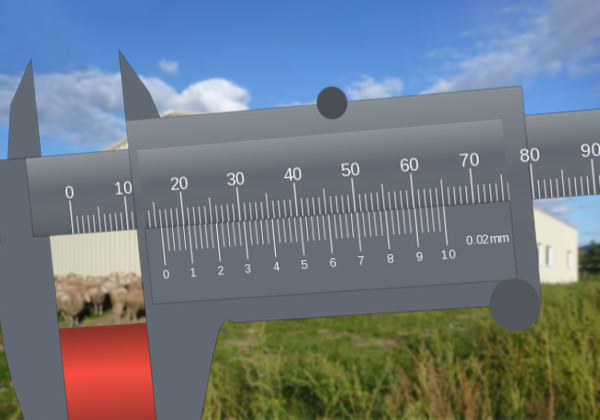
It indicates 16.0; mm
